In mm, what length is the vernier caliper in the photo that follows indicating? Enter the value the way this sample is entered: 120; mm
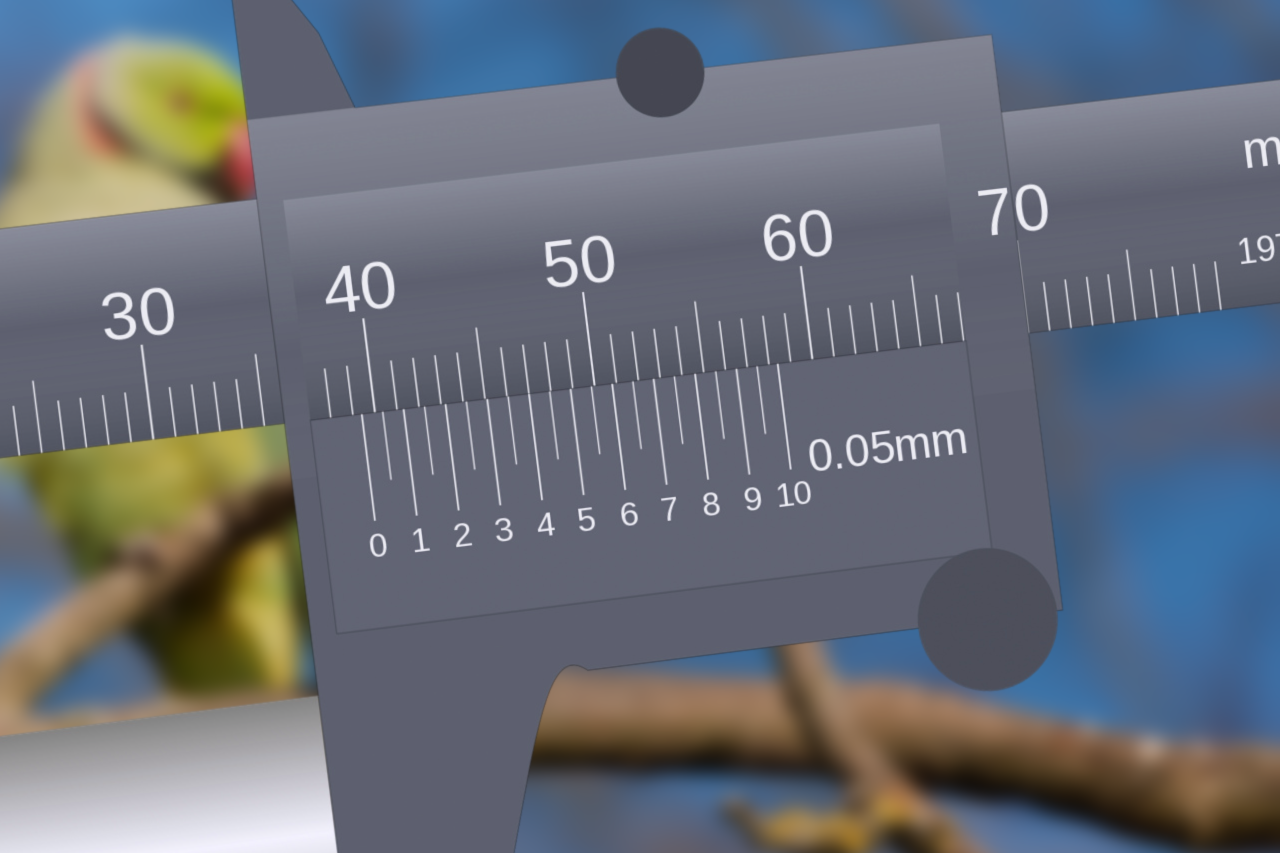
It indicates 39.4; mm
